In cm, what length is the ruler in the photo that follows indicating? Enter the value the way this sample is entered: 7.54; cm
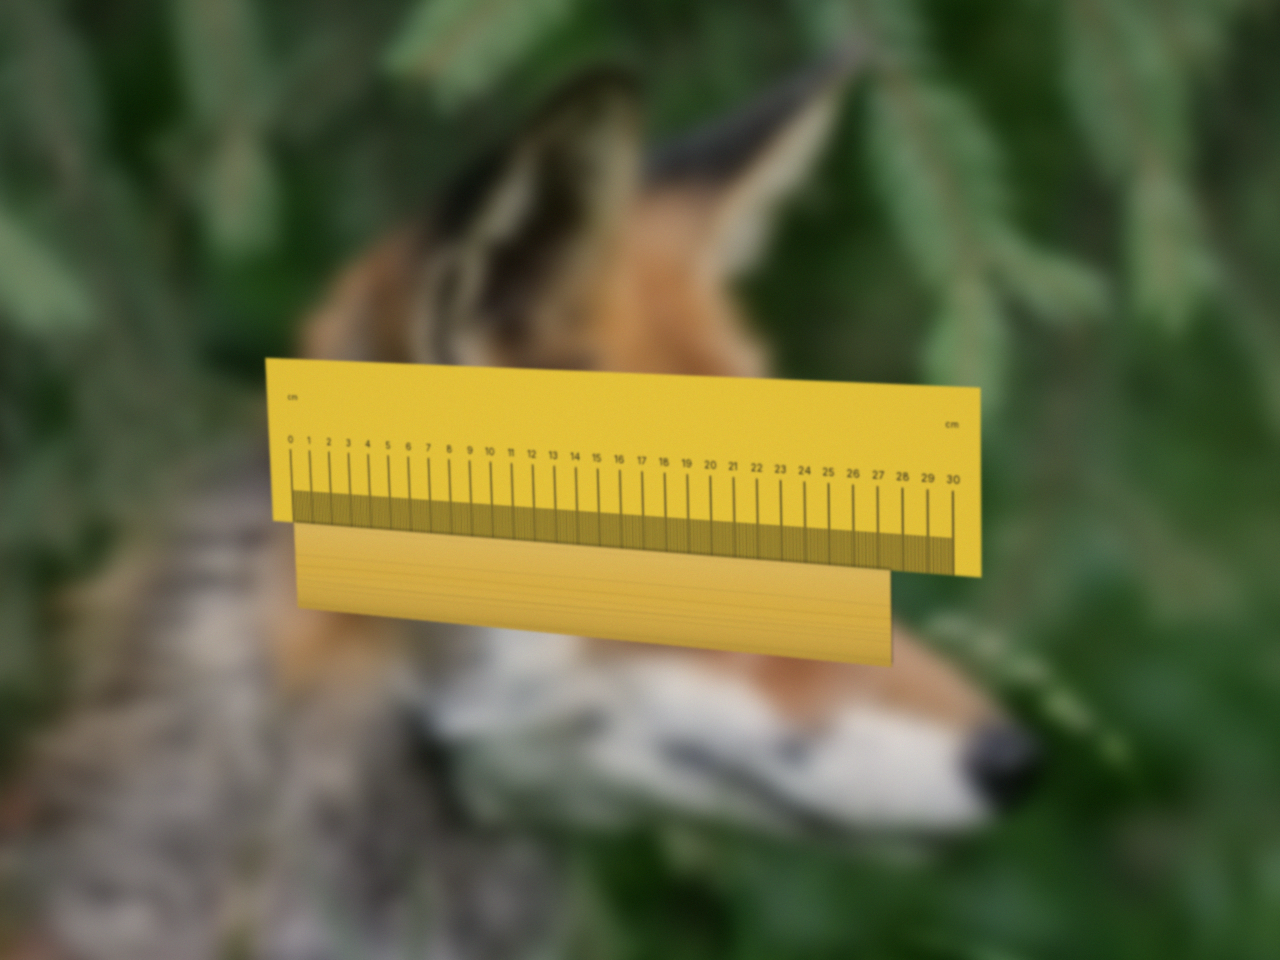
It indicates 27.5; cm
